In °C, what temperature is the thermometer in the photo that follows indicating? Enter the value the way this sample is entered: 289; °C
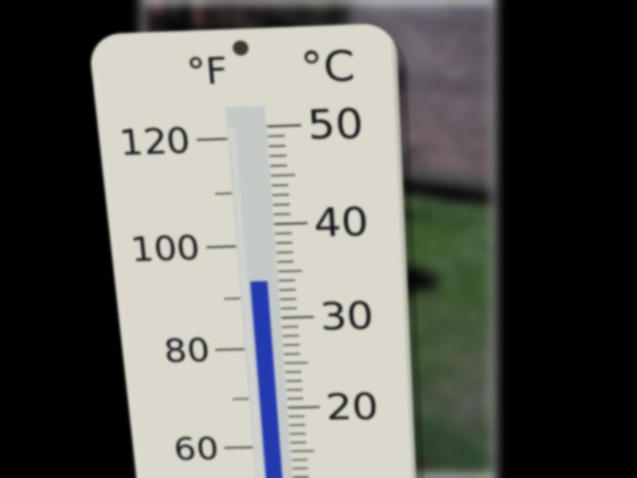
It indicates 34; °C
